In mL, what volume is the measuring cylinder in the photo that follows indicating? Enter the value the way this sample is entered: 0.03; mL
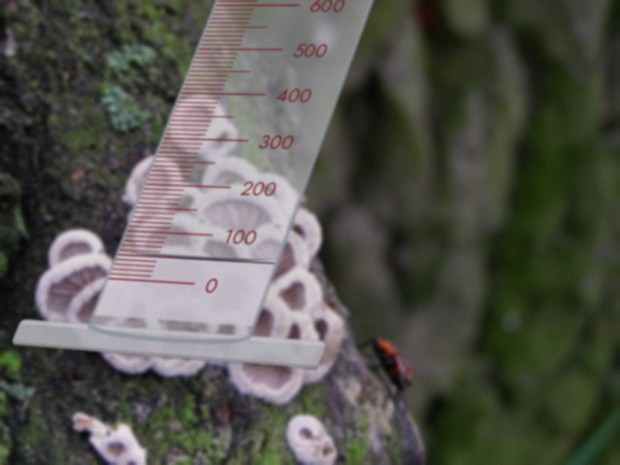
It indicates 50; mL
